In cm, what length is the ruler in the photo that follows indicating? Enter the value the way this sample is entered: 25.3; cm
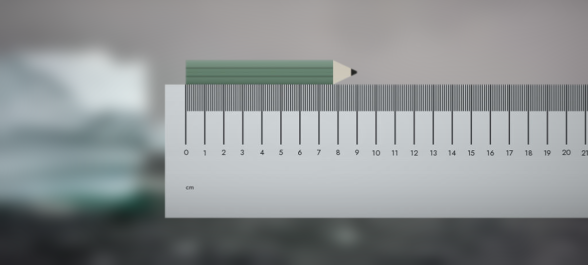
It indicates 9; cm
